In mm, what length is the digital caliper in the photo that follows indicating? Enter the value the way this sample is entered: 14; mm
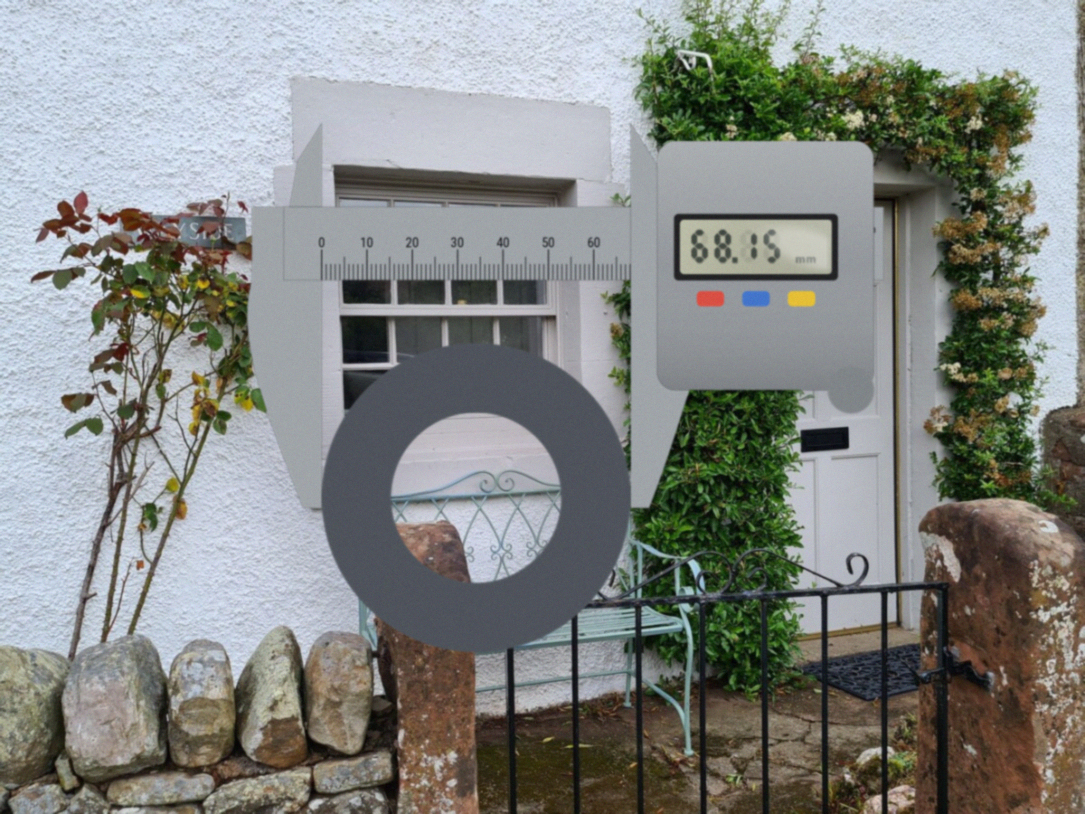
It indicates 68.15; mm
